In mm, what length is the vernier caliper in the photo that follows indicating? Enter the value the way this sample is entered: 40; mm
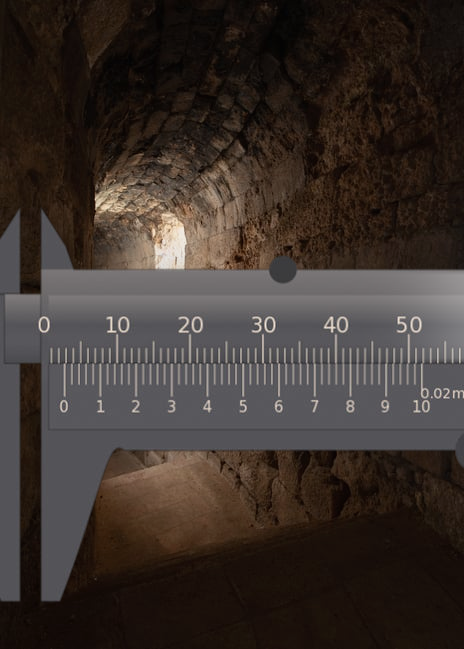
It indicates 2.8; mm
